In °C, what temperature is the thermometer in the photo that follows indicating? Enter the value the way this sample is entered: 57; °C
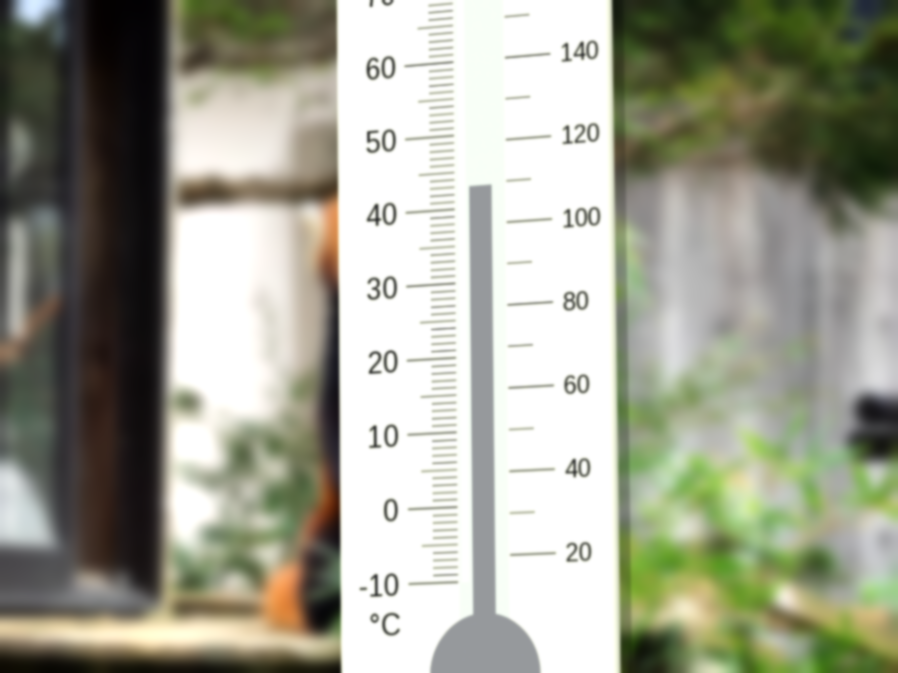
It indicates 43; °C
